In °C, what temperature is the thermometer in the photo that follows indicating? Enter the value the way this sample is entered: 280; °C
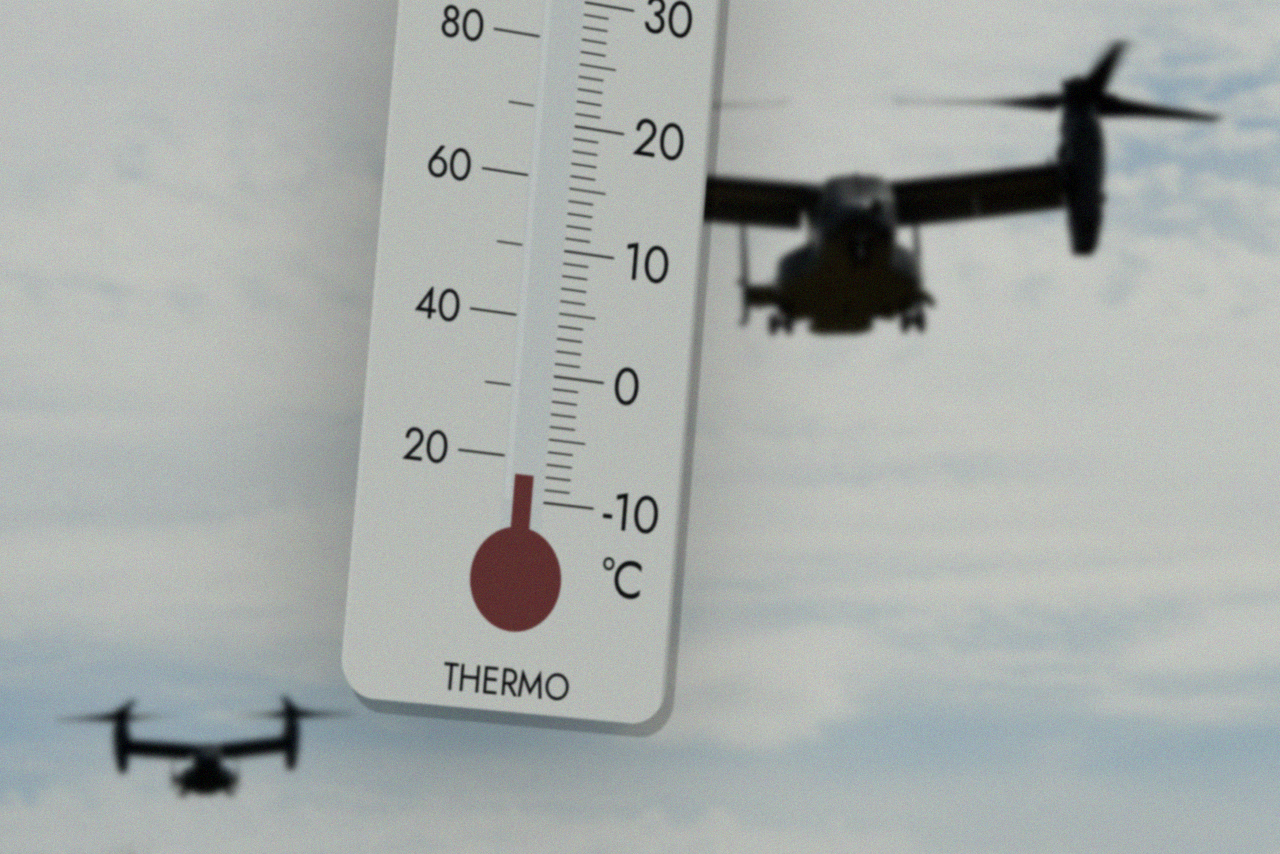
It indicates -8; °C
